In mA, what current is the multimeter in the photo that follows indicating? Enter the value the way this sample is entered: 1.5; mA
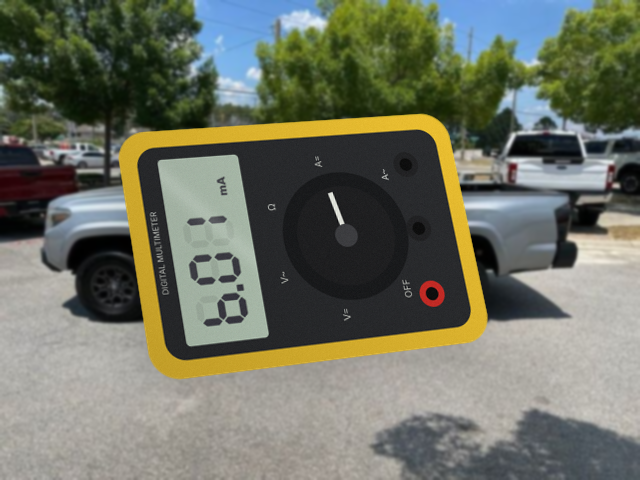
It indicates 6.01; mA
